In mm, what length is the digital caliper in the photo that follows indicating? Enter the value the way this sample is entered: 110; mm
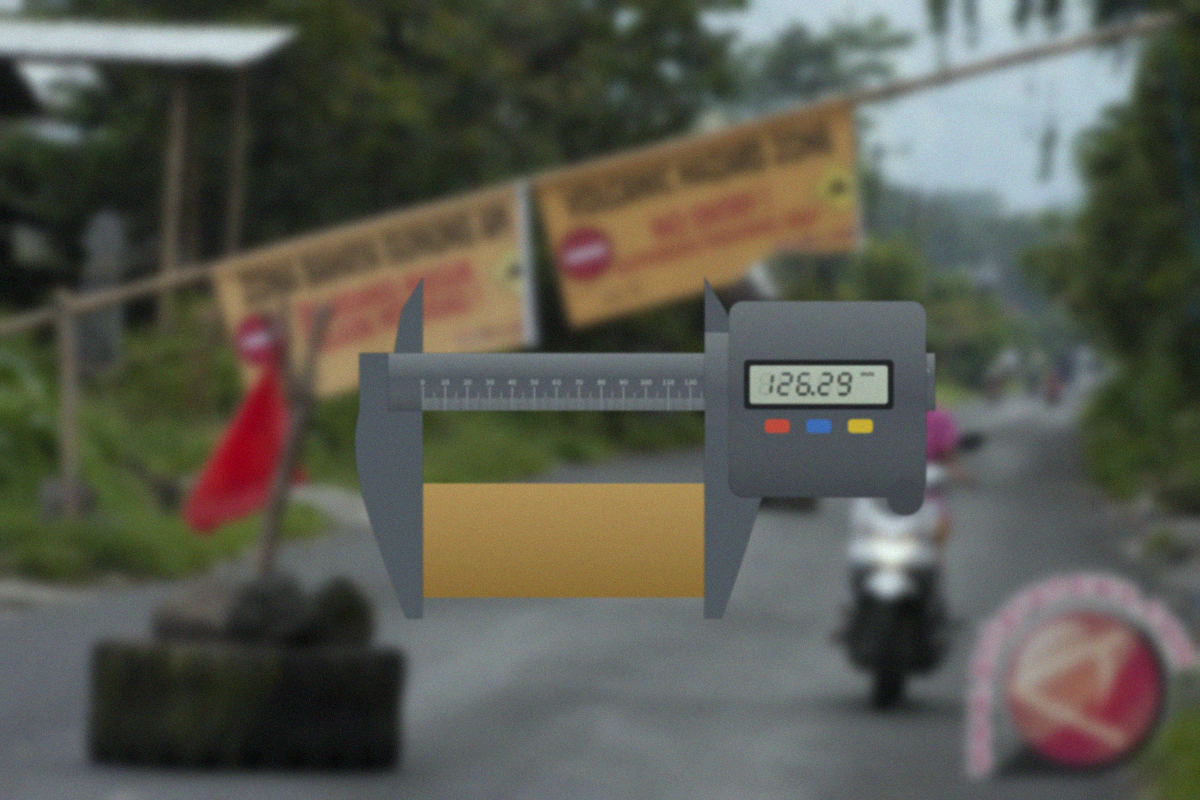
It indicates 126.29; mm
